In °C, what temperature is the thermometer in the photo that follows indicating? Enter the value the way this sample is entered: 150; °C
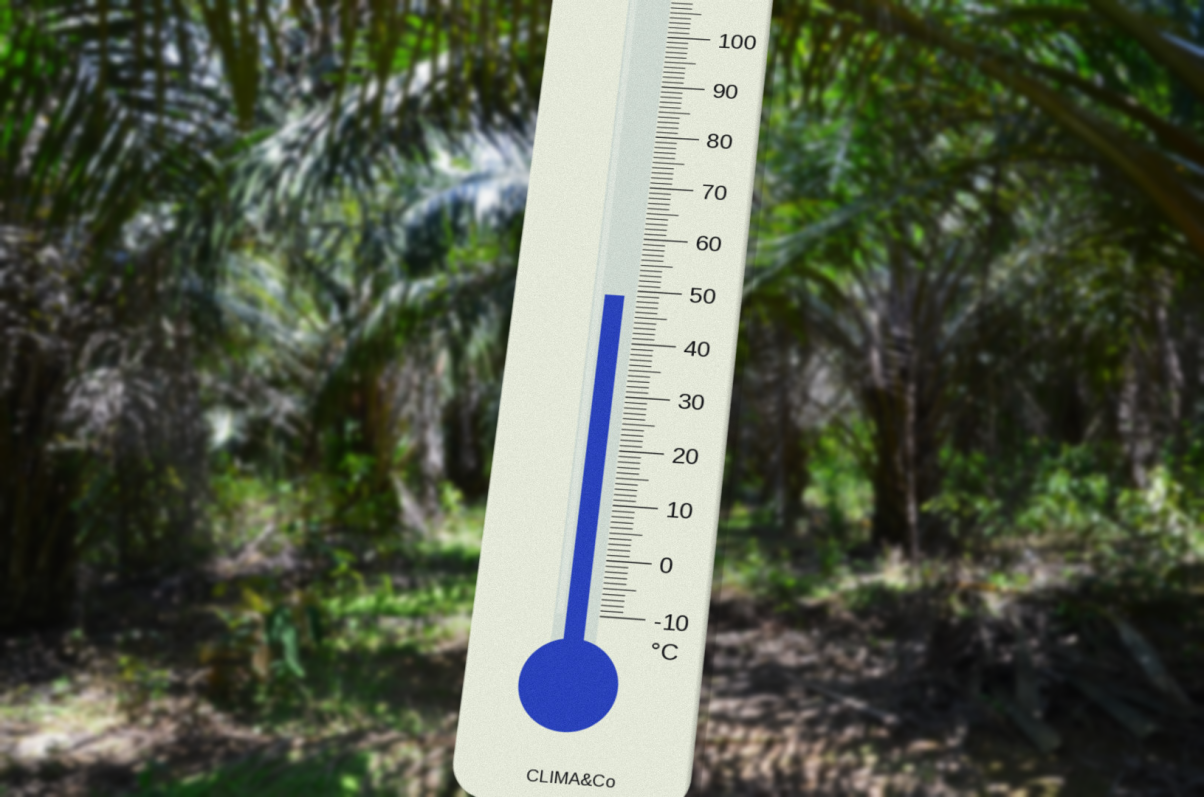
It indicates 49; °C
